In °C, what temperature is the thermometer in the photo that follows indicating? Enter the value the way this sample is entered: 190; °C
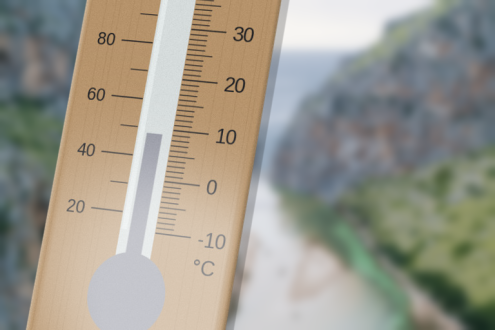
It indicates 9; °C
